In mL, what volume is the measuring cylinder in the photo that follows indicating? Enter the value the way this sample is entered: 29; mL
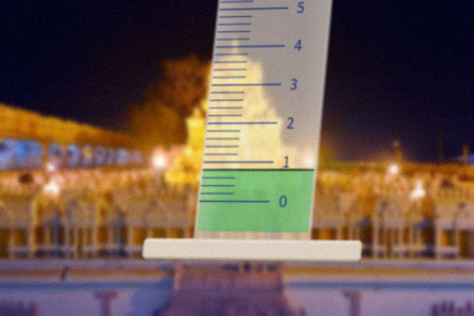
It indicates 0.8; mL
